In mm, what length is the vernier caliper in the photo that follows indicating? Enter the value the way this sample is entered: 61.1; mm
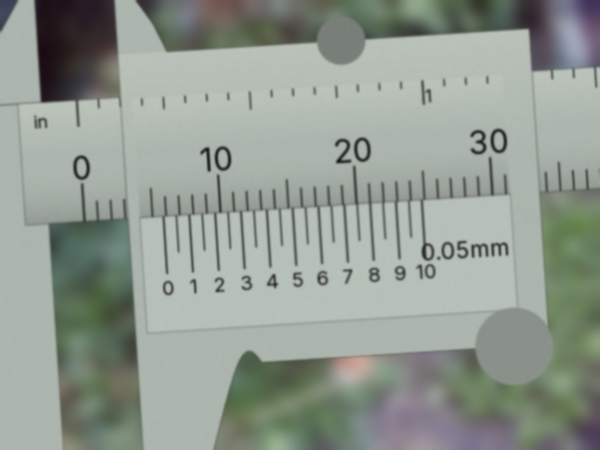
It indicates 5.8; mm
